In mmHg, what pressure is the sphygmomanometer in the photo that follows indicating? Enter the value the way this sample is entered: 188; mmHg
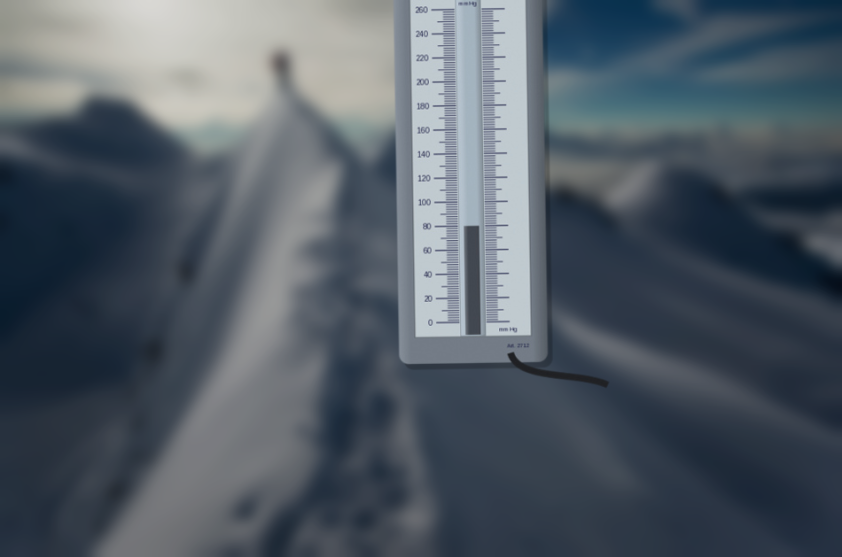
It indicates 80; mmHg
